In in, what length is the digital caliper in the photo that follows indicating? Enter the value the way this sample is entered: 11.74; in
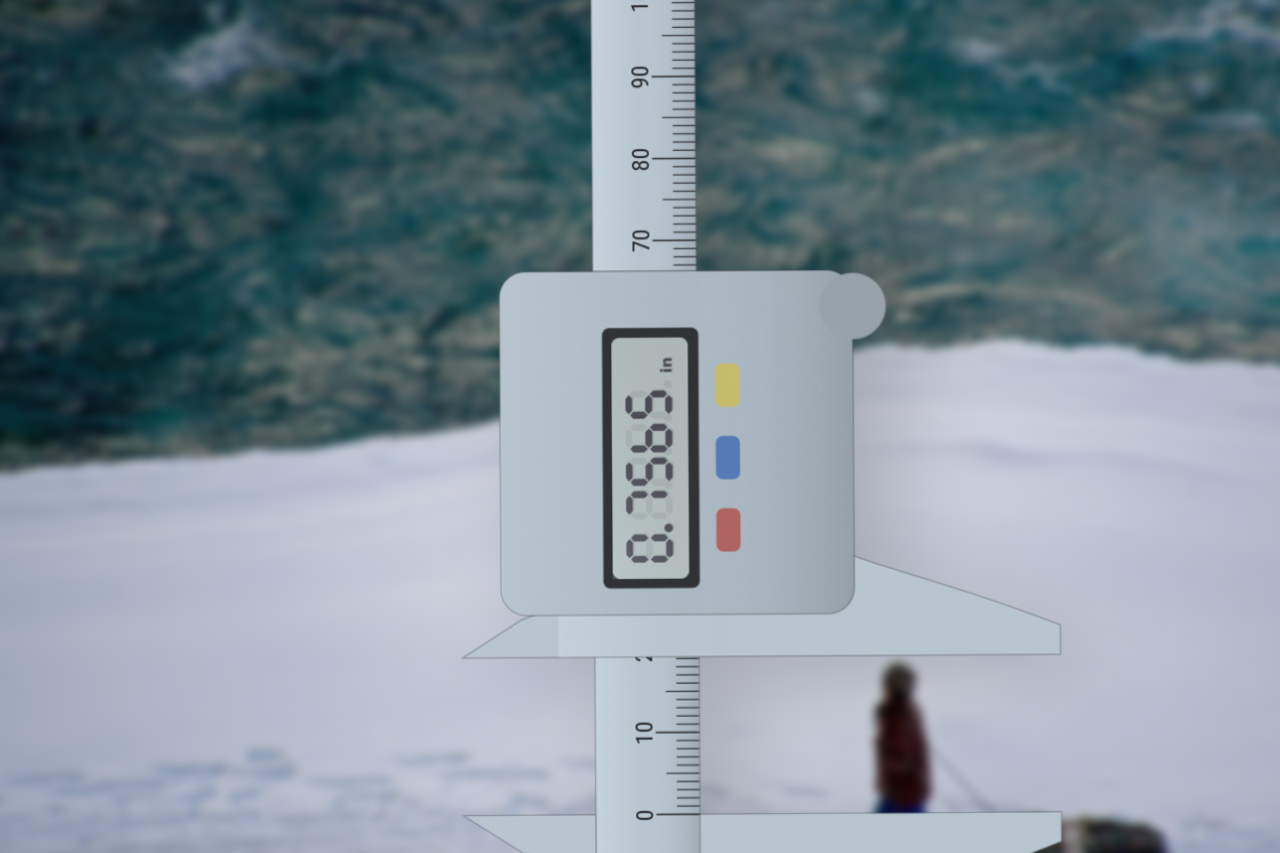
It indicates 0.7565; in
